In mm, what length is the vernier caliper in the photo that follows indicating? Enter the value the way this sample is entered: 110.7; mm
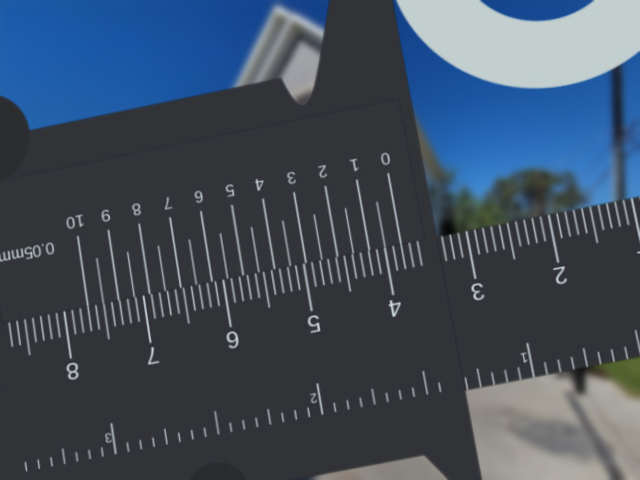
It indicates 38.0; mm
